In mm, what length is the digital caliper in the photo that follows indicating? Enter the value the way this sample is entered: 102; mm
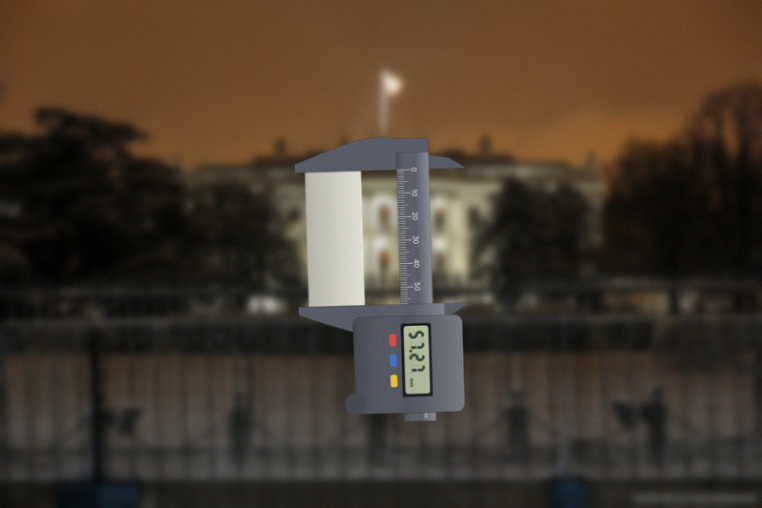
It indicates 57.27; mm
